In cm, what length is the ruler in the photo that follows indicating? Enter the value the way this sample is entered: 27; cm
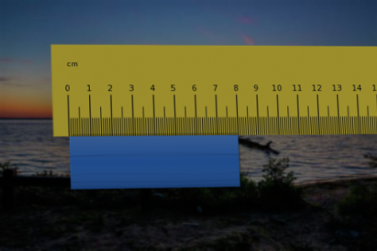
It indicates 8; cm
